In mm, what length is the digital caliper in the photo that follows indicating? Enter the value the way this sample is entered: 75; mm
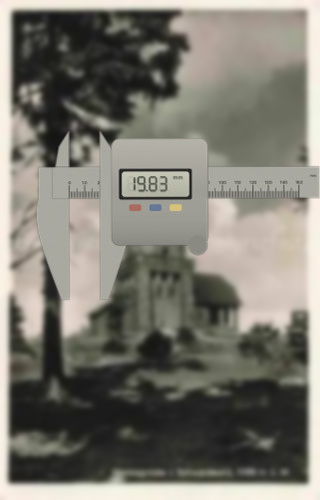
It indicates 19.83; mm
